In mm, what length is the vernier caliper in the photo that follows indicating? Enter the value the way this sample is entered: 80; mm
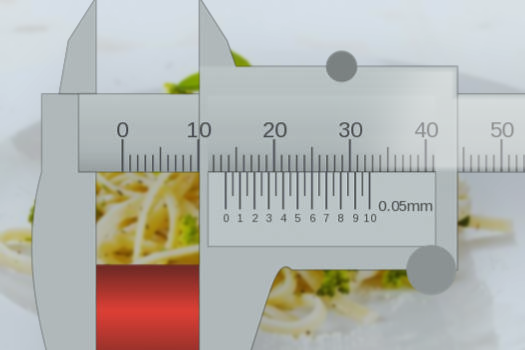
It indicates 13.6; mm
